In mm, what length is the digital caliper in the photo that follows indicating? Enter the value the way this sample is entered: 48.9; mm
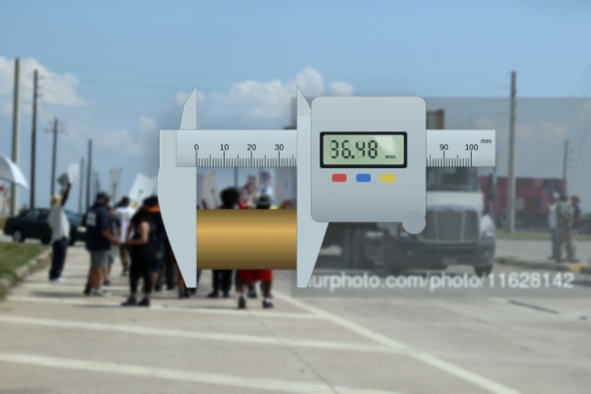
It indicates 36.48; mm
